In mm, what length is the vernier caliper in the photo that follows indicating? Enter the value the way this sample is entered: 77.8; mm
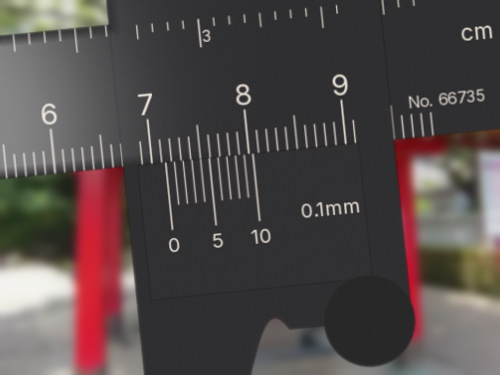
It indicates 71.4; mm
